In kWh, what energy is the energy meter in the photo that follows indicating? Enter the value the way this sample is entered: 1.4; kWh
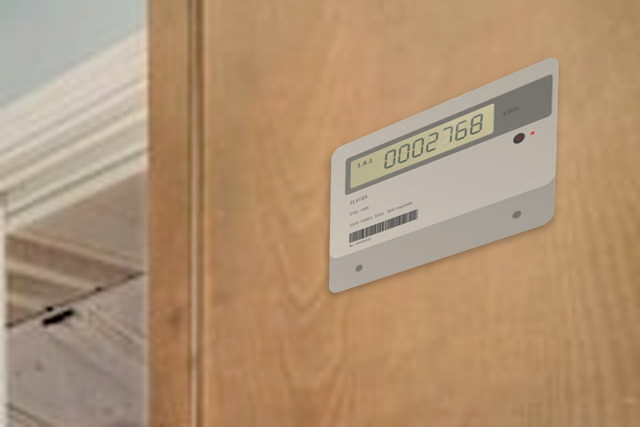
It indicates 2768; kWh
